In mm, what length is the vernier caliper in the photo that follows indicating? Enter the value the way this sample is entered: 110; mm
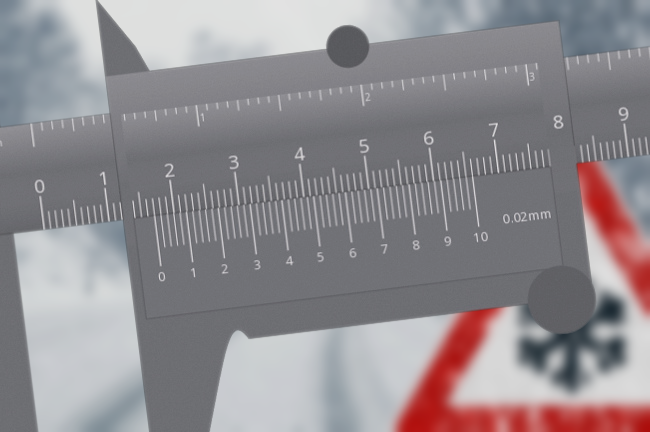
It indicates 17.0; mm
